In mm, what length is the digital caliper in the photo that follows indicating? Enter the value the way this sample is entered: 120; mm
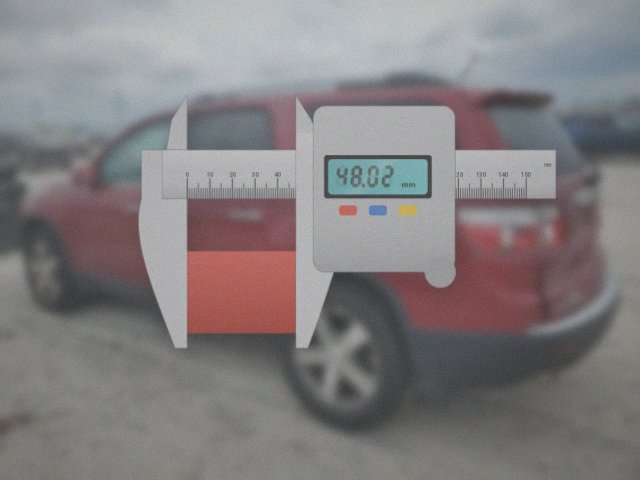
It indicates 48.02; mm
